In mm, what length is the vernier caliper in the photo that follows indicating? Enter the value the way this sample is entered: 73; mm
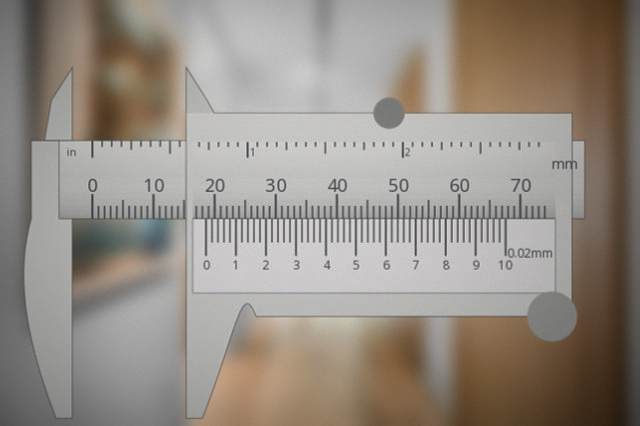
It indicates 18.6; mm
